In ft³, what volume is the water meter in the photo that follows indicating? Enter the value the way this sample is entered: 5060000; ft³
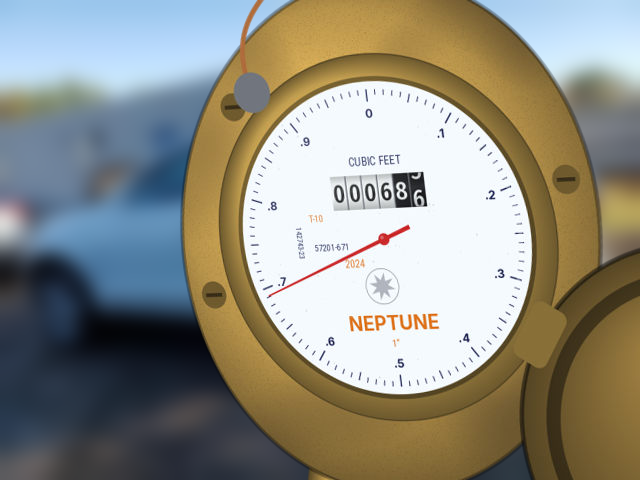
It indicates 685.69; ft³
